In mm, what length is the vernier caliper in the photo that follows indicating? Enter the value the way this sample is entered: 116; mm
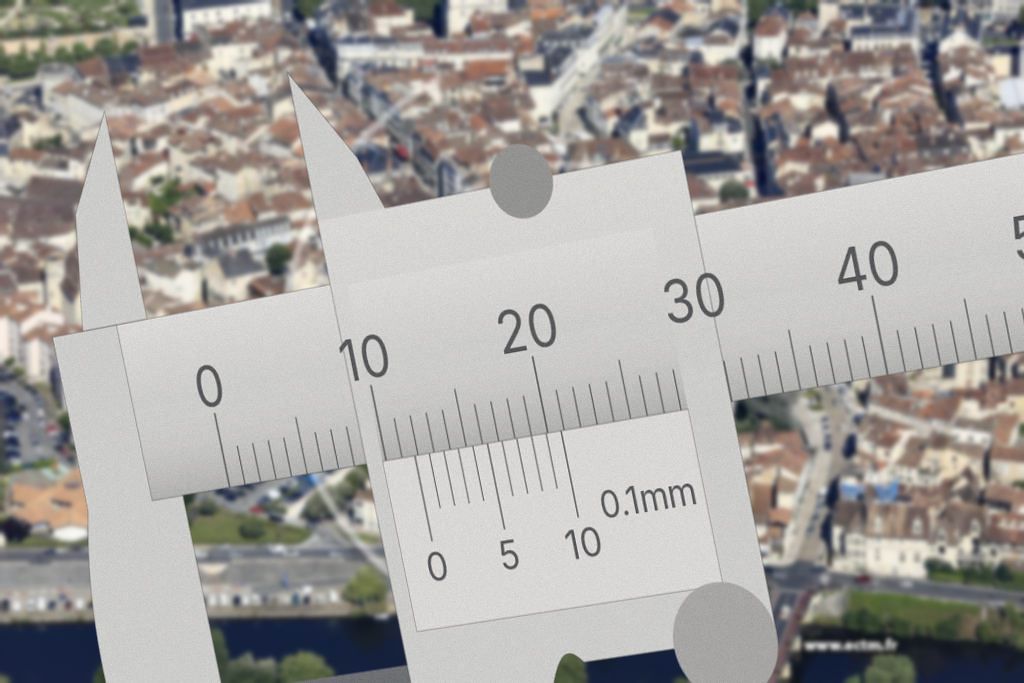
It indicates 11.8; mm
